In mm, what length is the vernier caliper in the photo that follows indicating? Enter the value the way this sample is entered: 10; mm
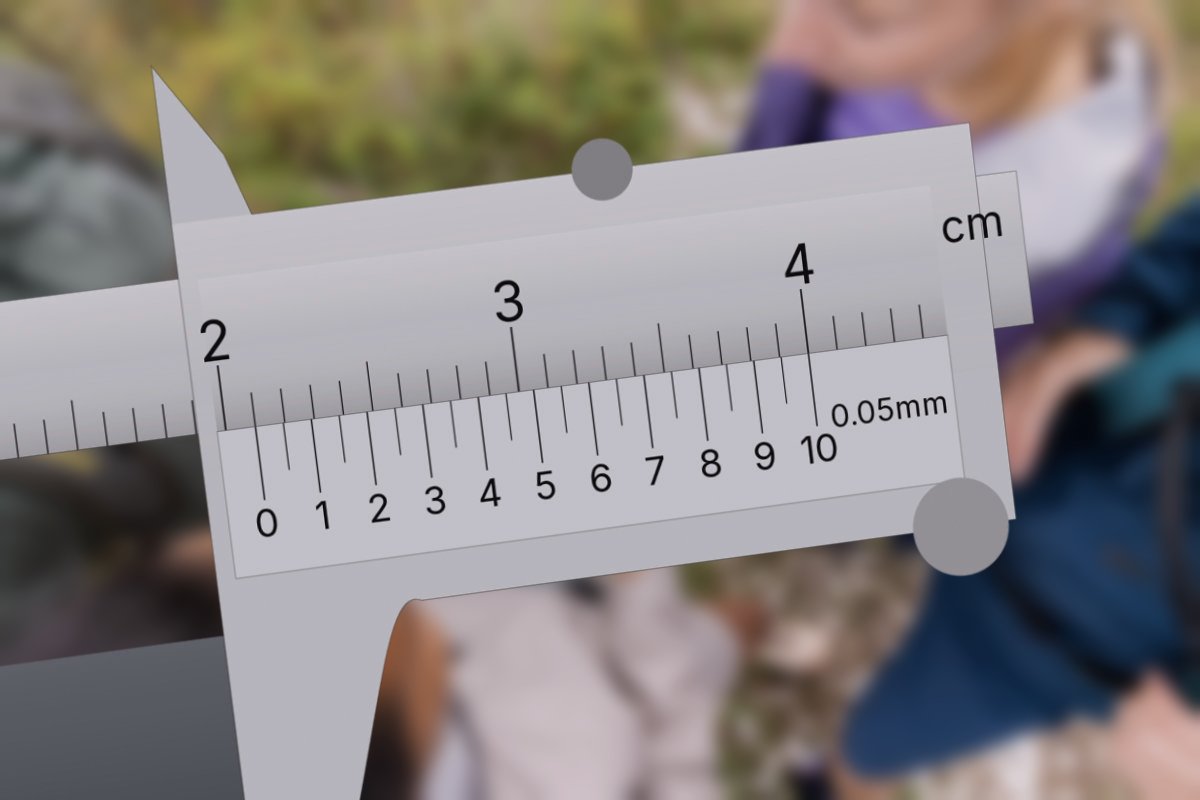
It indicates 21.00; mm
